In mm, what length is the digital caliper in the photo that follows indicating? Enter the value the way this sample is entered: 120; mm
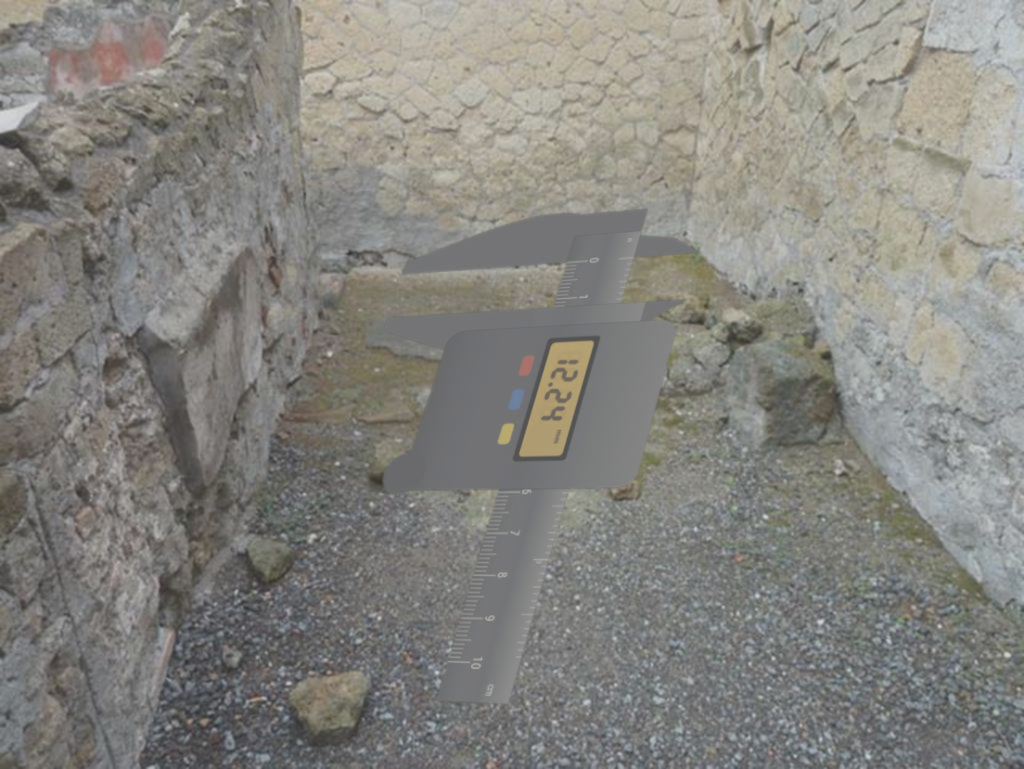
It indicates 12.24; mm
